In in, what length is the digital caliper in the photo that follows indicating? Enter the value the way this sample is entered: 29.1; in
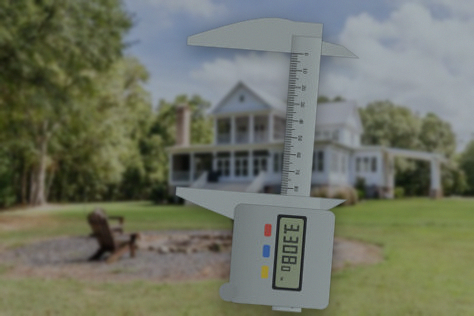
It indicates 3.3080; in
